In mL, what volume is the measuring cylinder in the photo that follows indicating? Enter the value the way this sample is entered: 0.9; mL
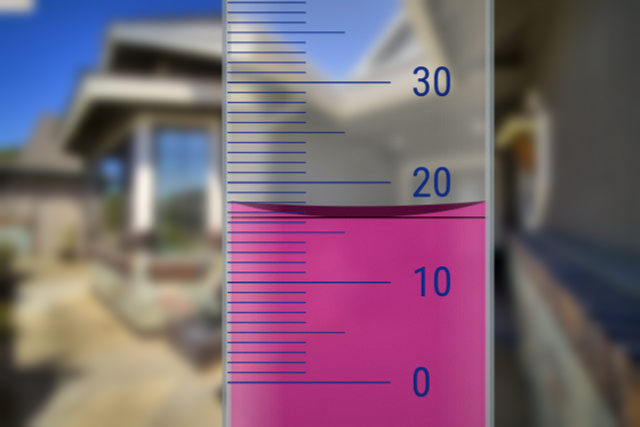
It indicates 16.5; mL
